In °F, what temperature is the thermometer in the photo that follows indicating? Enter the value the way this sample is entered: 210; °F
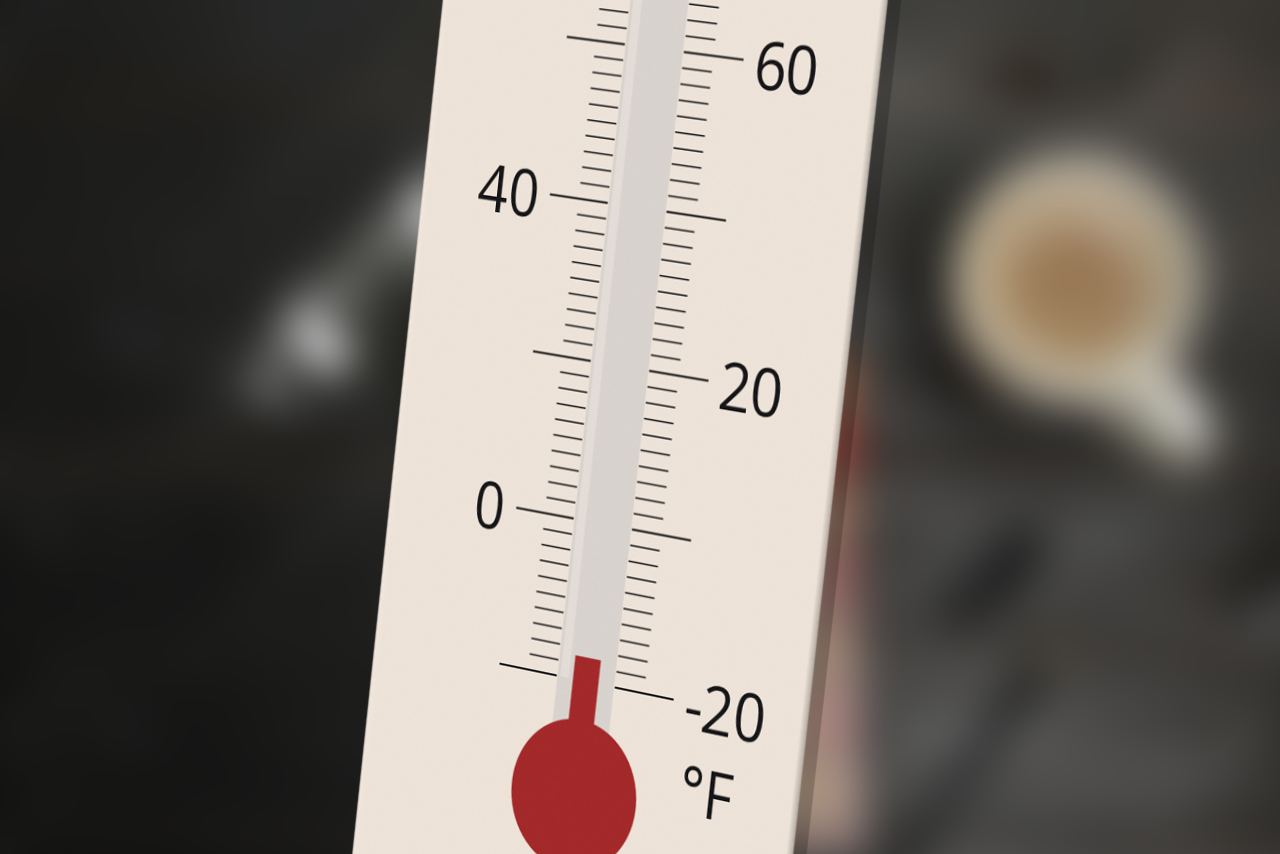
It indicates -17; °F
